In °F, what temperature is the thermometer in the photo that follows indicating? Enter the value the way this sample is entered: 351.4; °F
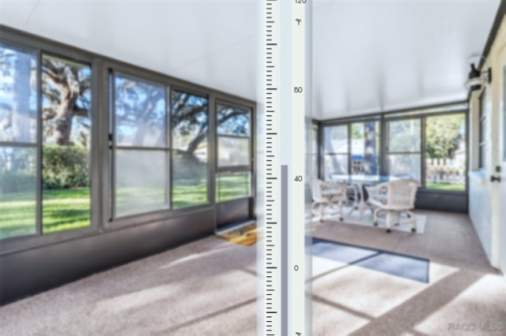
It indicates 46; °F
